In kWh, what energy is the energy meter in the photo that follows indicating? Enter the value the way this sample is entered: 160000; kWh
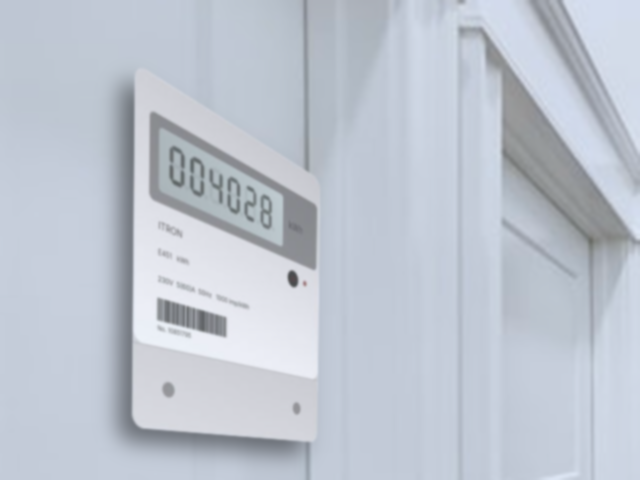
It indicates 4028; kWh
